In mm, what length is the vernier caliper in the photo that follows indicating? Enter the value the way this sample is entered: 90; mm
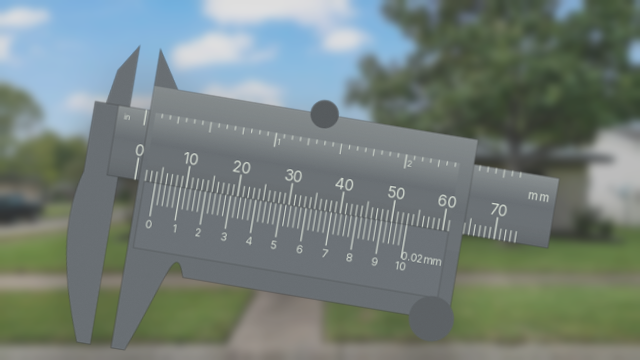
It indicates 4.0; mm
